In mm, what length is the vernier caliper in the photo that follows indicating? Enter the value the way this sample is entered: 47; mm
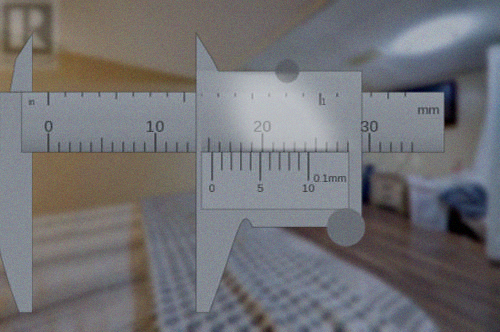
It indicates 15.3; mm
